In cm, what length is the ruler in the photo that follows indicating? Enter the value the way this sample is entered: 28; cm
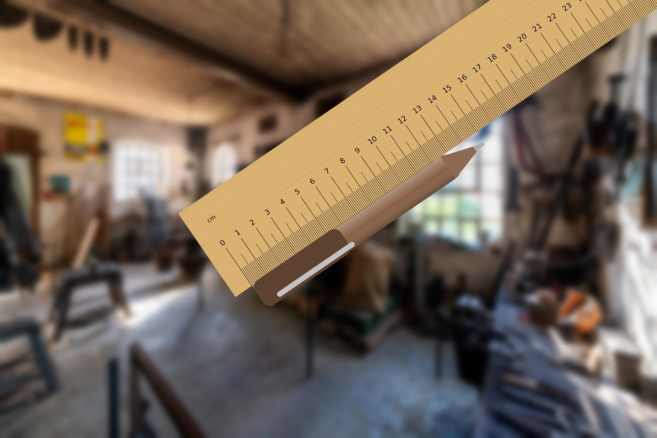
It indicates 15; cm
